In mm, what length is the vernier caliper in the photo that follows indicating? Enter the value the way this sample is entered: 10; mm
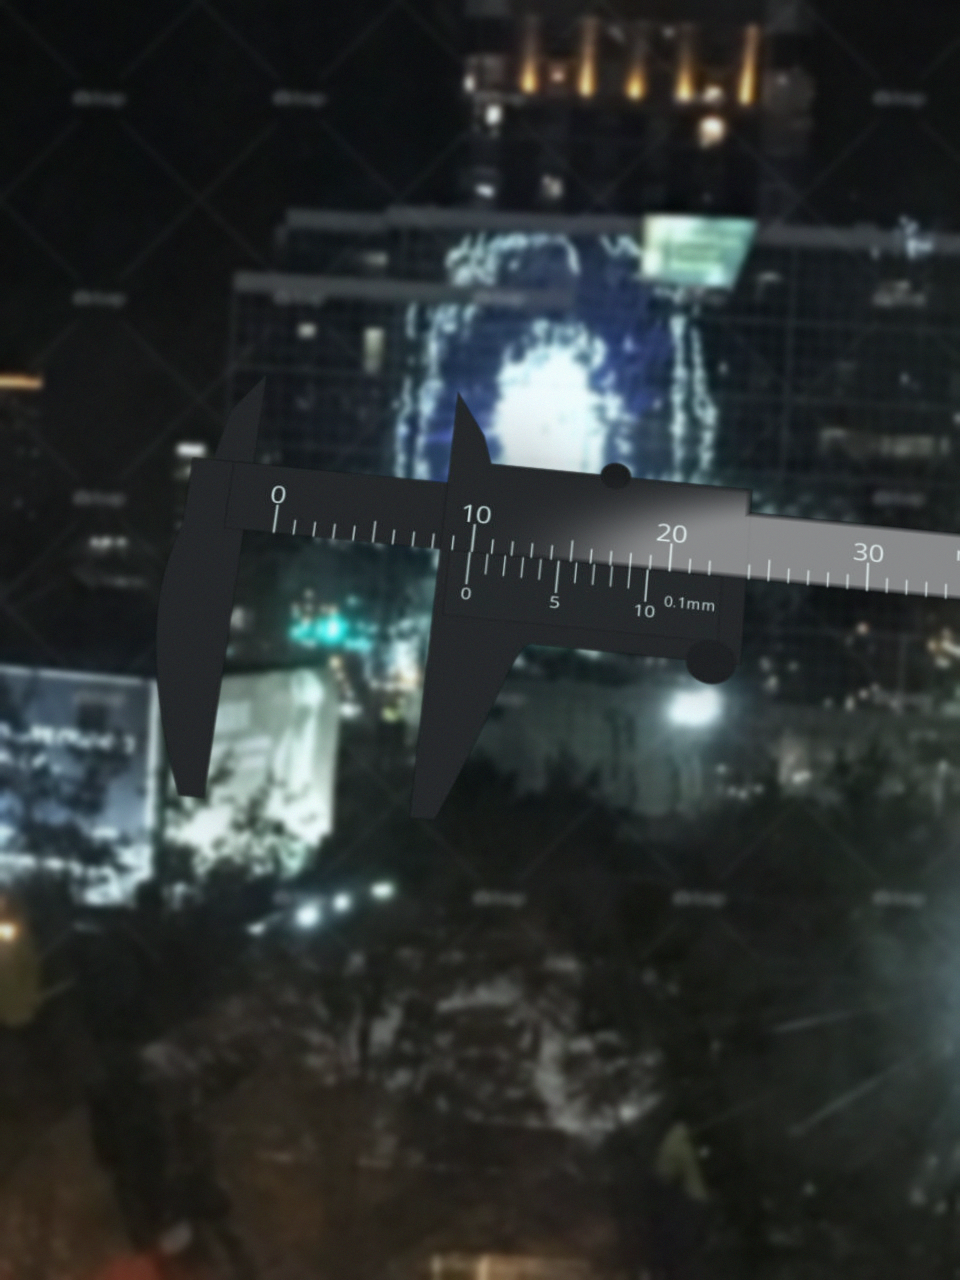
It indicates 9.9; mm
